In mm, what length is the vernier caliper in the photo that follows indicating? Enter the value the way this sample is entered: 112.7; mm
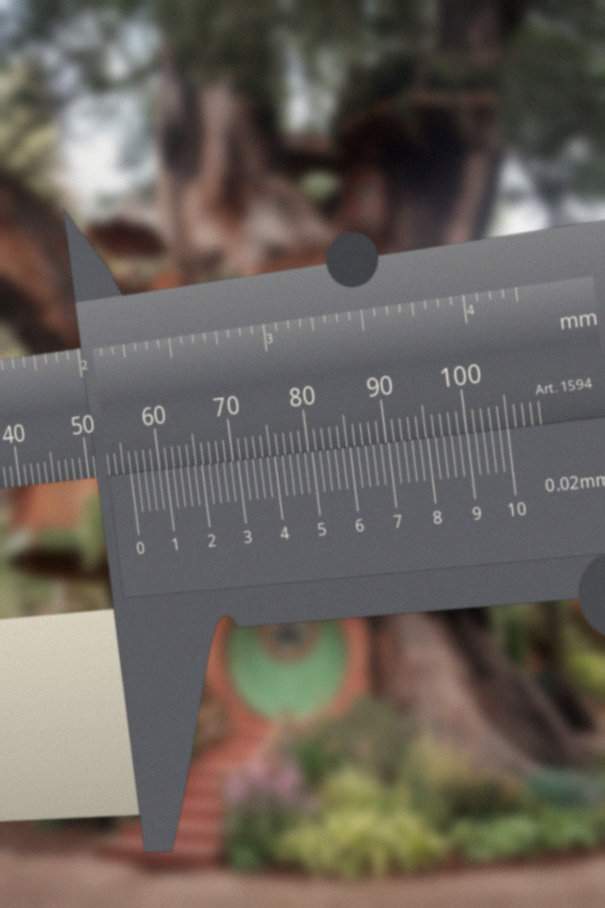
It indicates 56.0; mm
